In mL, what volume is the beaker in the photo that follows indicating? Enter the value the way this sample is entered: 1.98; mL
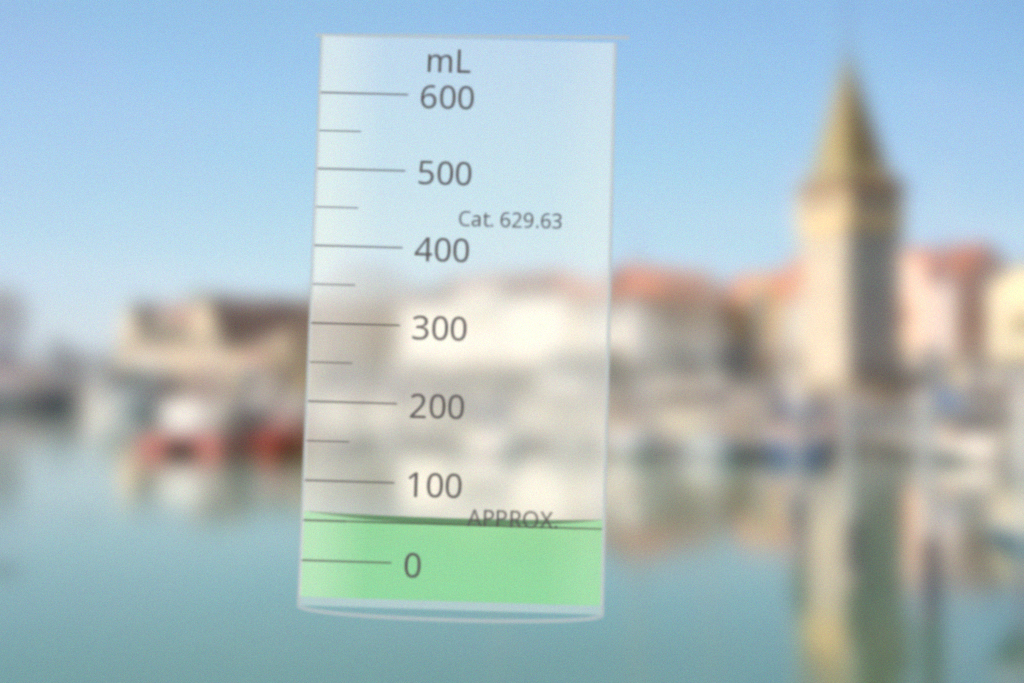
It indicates 50; mL
